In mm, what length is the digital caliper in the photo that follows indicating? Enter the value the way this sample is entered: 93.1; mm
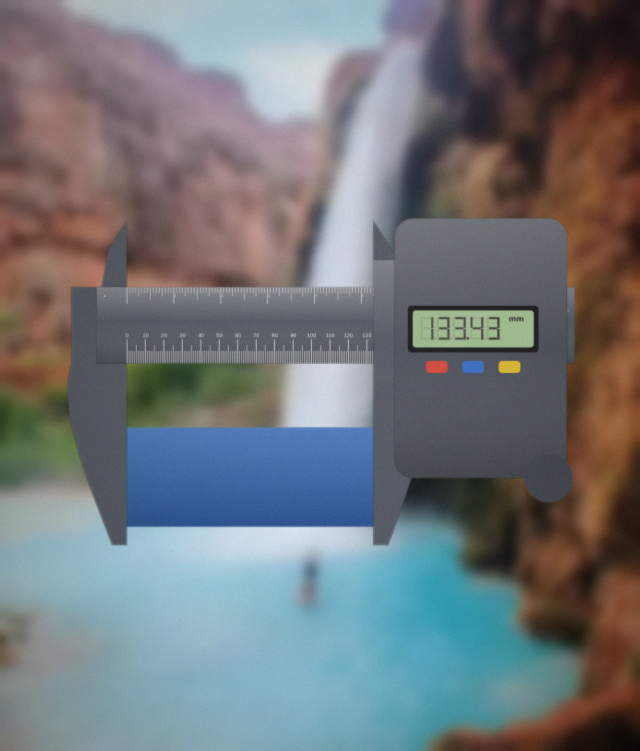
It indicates 133.43; mm
